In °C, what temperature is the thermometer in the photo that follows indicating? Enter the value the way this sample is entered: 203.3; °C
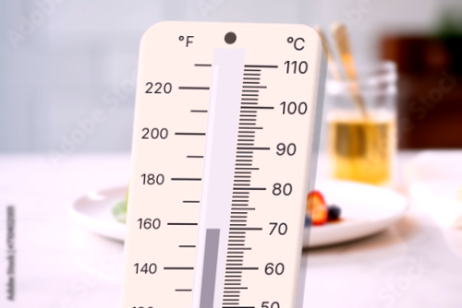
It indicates 70; °C
